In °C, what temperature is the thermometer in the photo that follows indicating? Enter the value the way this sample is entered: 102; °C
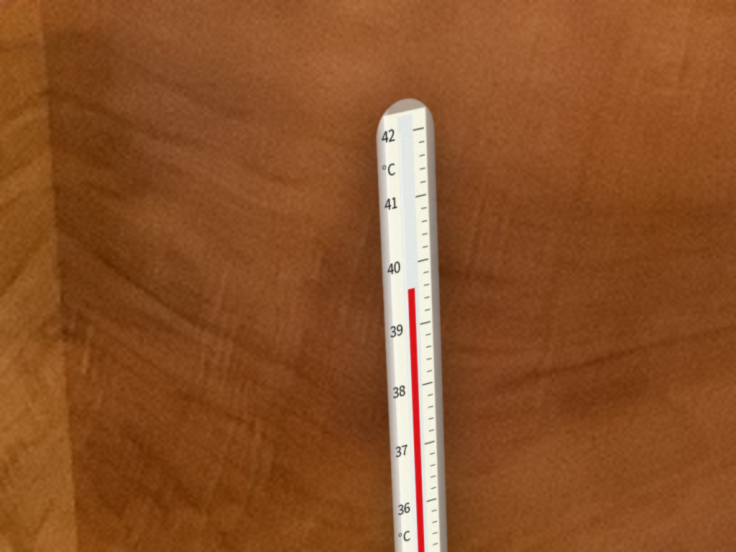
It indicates 39.6; °C
